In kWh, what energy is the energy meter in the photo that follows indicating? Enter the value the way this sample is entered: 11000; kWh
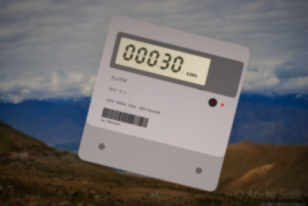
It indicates 30; kWh
